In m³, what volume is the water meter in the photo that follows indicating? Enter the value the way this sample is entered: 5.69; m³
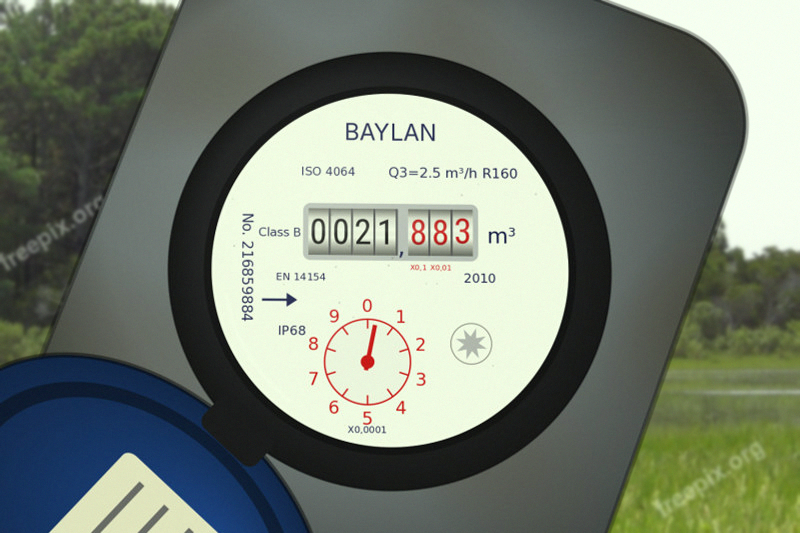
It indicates 21.8830; m³
